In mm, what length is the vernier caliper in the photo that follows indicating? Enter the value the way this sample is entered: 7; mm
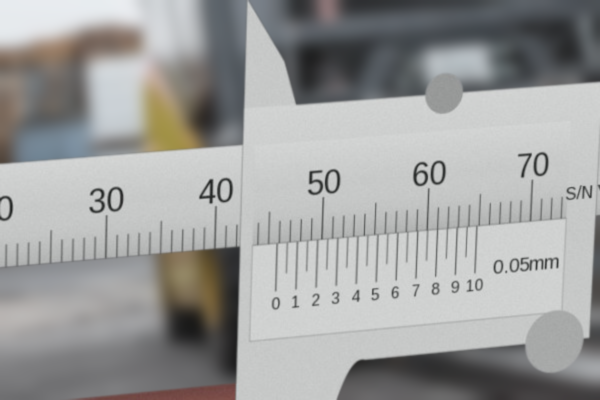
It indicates 45.8; mm
